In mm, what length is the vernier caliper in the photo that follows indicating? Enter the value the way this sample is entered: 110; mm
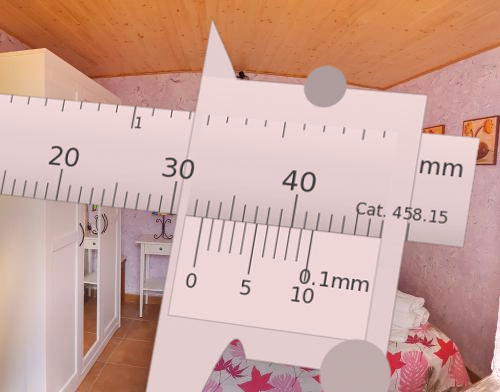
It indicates 32.7; mm
